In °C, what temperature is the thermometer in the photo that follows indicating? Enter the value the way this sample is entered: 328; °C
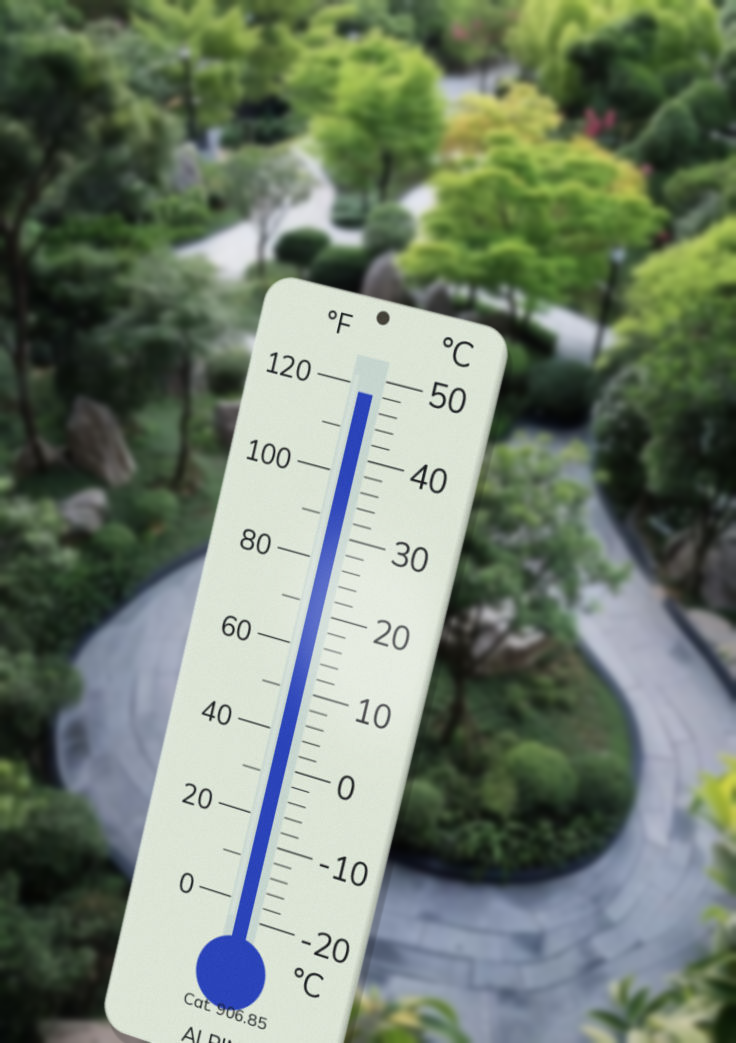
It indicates 48; °C
